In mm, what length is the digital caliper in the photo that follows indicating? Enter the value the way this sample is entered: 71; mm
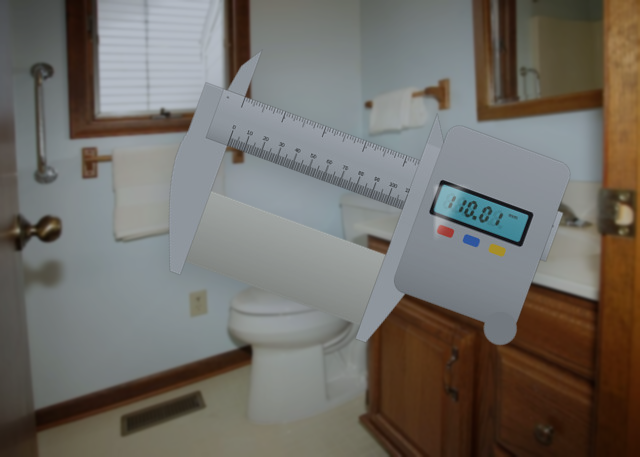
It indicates 110.01; mm
